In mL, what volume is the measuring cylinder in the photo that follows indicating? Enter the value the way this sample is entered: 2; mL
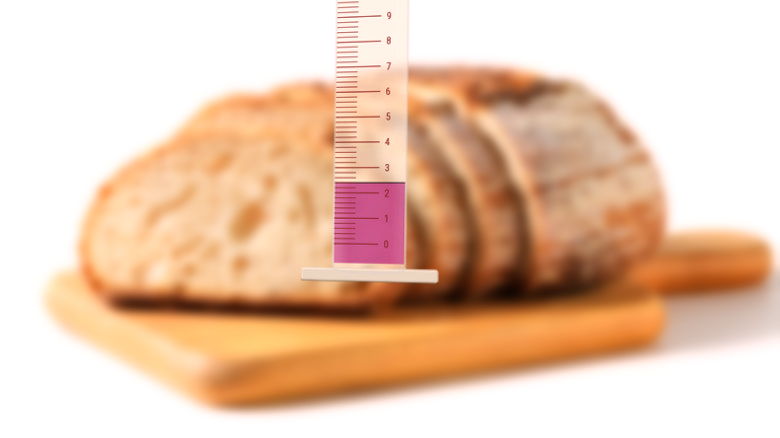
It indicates 2.4; mL
